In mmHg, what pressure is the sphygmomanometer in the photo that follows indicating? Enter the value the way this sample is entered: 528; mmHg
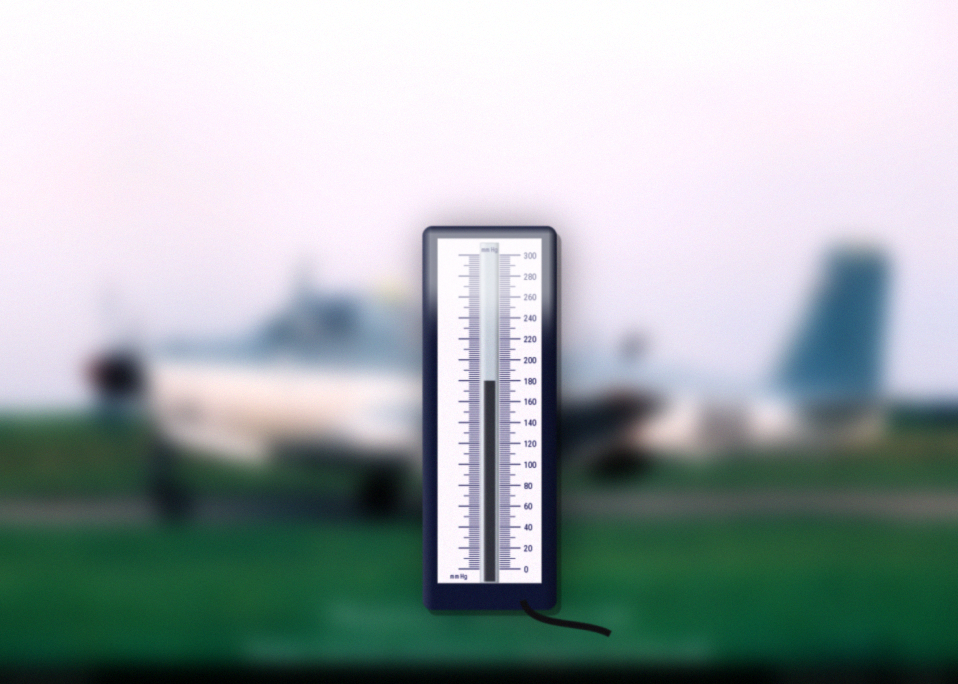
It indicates 180; mmHg
